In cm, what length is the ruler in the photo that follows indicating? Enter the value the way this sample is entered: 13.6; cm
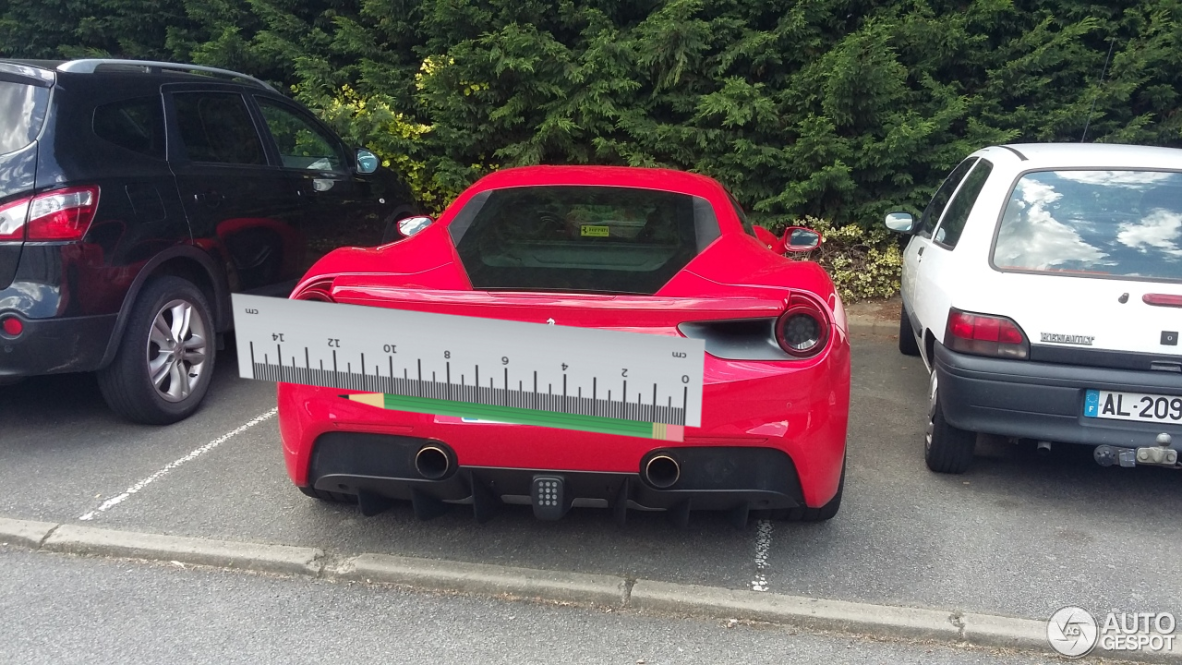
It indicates 12; cm
